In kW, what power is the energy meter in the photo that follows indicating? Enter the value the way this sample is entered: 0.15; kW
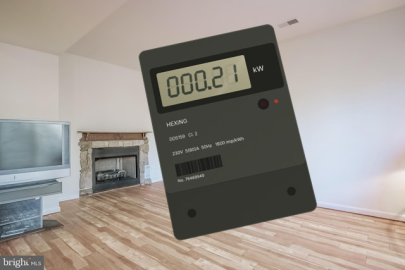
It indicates 0.21; kW
